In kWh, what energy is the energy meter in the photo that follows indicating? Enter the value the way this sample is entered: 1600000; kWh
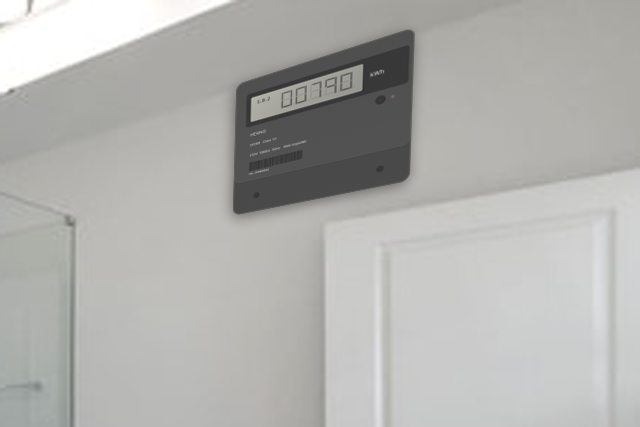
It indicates 790; kWh
